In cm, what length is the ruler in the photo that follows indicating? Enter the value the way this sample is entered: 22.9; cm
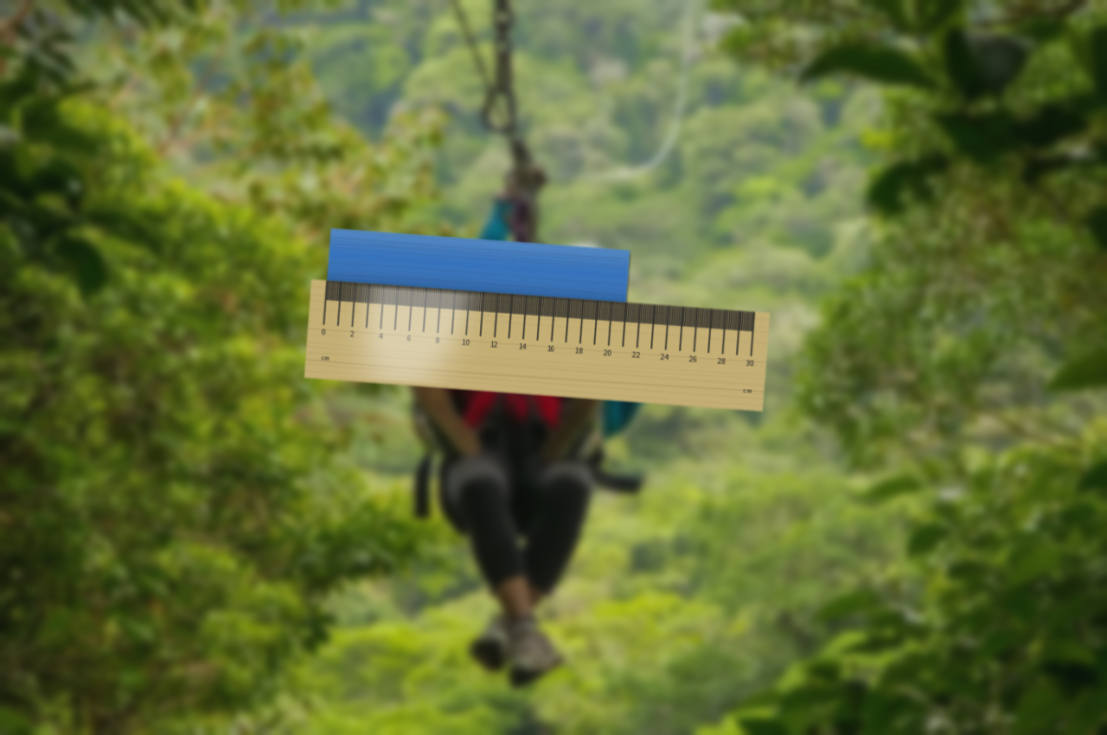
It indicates 21; cm
